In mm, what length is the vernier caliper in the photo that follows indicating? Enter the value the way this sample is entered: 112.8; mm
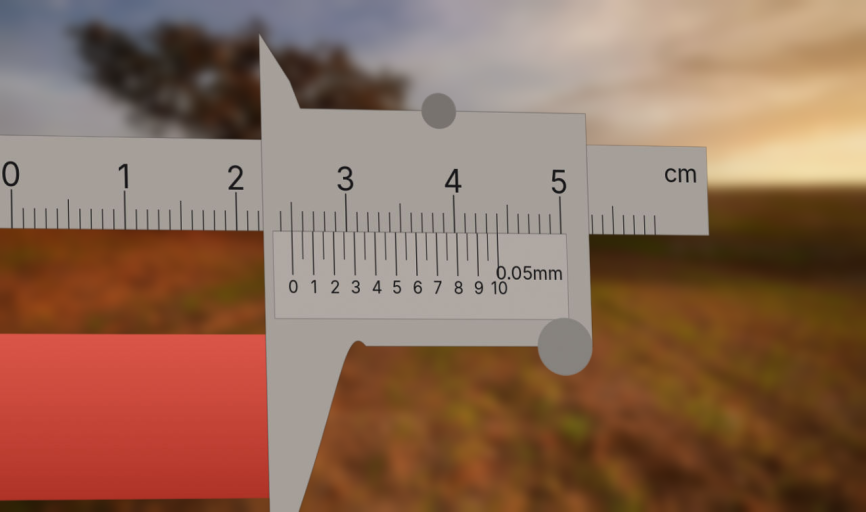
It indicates 25.0; mm
